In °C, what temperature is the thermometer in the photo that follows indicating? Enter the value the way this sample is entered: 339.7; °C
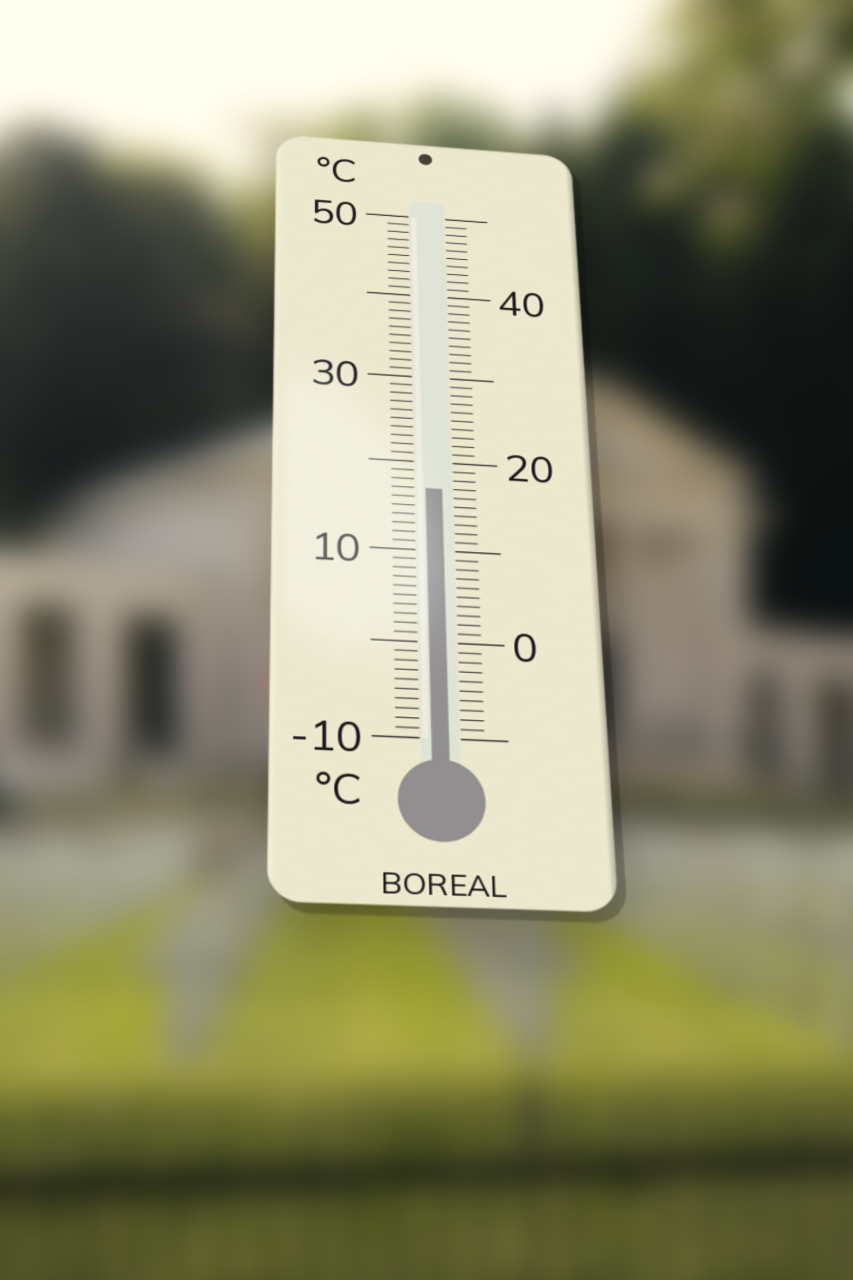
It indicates 17; °C
